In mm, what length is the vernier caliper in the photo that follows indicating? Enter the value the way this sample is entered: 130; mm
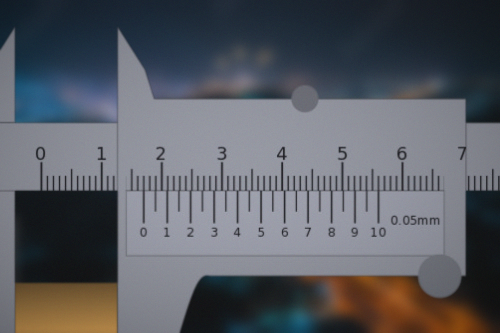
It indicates 17.0; mm
